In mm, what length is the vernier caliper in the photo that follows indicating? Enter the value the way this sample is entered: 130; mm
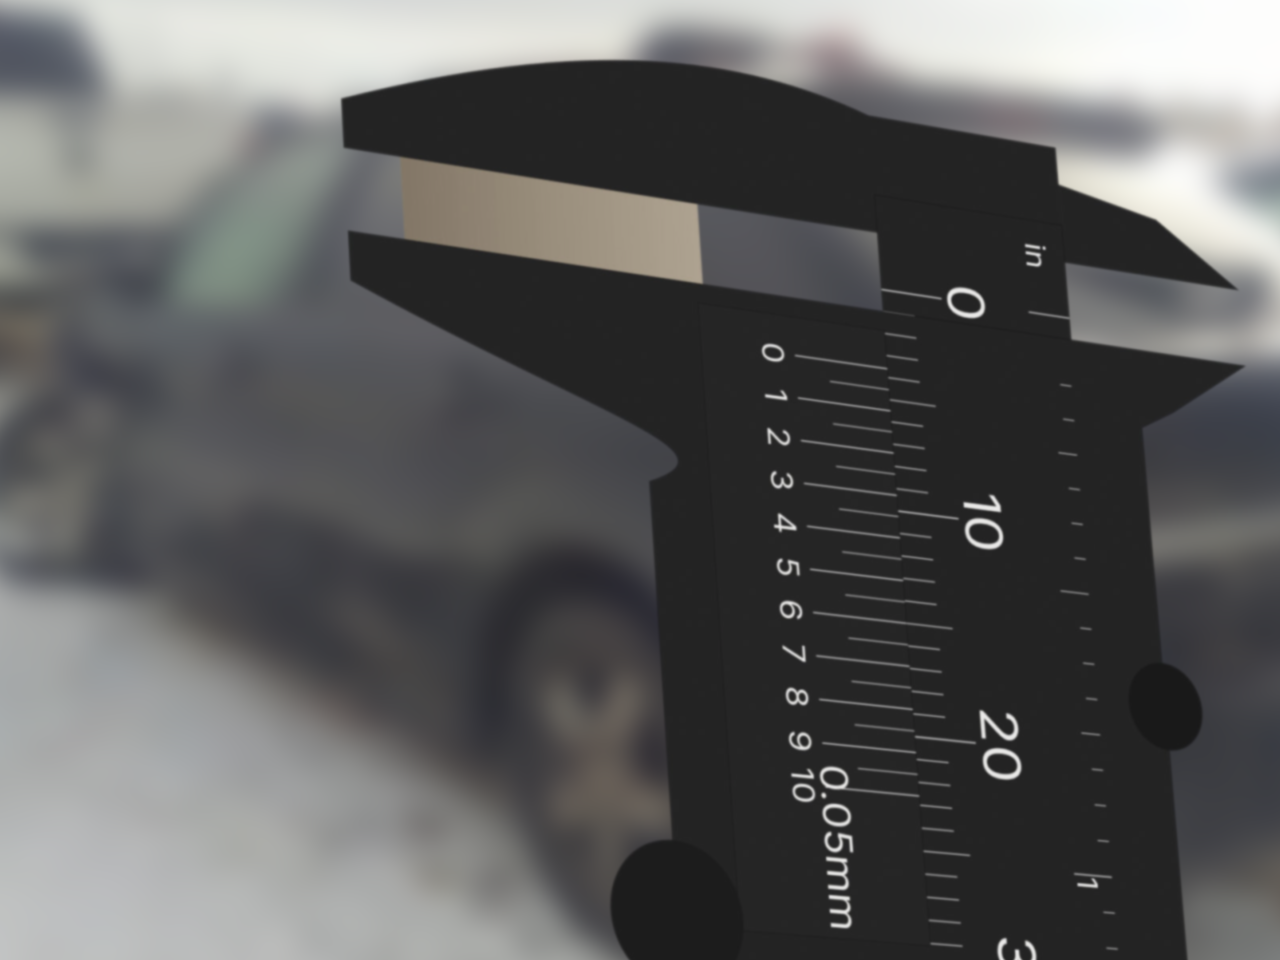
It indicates 3.6; mm
